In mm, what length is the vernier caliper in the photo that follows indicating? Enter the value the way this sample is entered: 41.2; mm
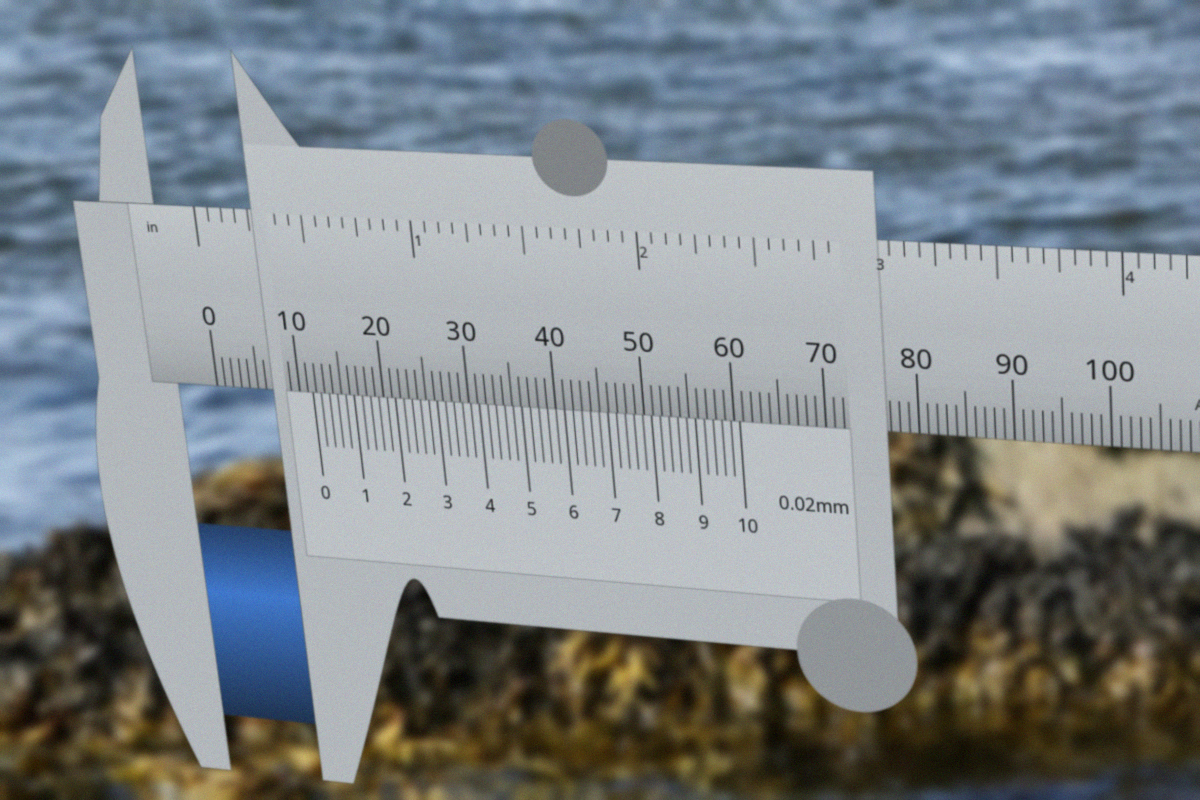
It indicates 11.6; mm
